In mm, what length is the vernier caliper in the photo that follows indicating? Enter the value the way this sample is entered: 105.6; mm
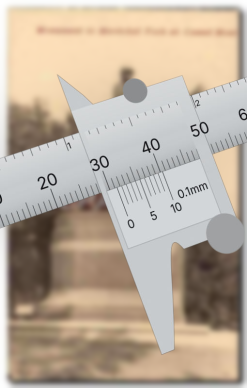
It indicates 31.4; mm
